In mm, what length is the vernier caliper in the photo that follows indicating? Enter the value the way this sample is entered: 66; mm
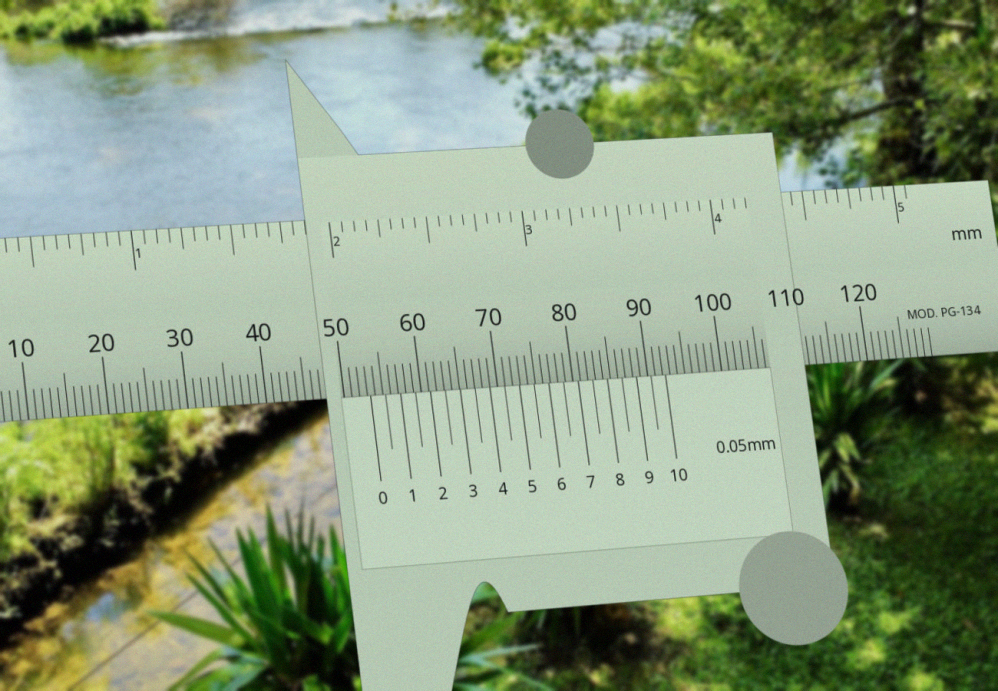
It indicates 53.4; mm
